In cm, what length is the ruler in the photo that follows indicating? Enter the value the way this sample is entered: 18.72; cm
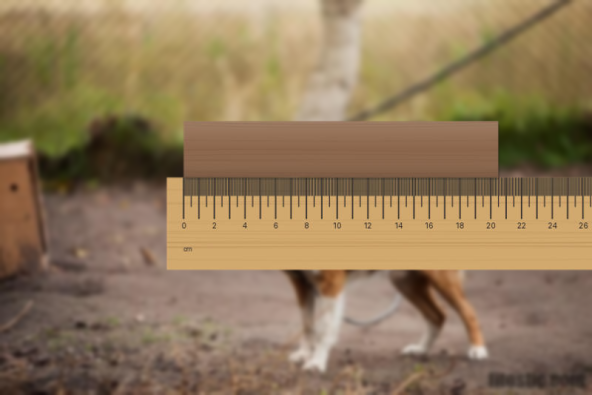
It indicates 20.5; cm
